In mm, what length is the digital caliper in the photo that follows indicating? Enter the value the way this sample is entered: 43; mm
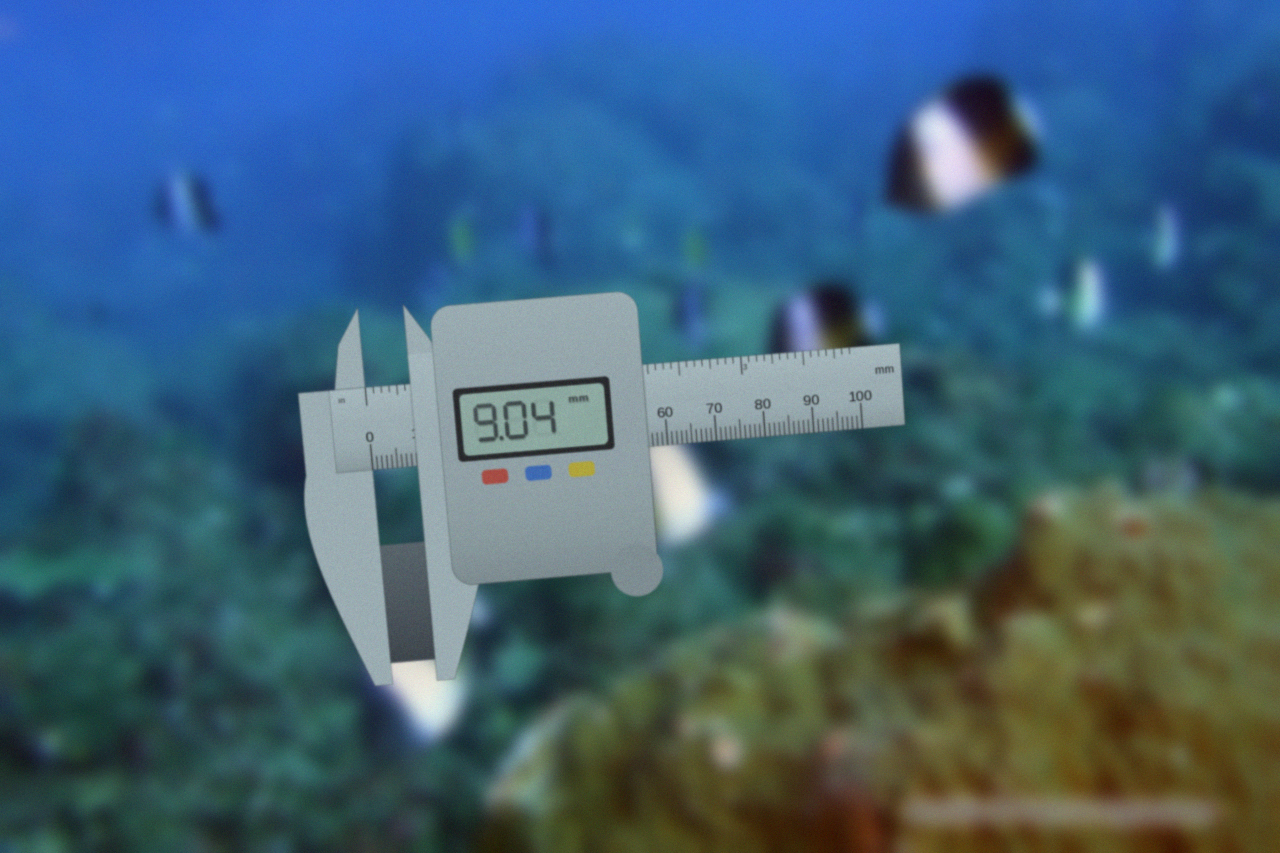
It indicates 9.04; mm
